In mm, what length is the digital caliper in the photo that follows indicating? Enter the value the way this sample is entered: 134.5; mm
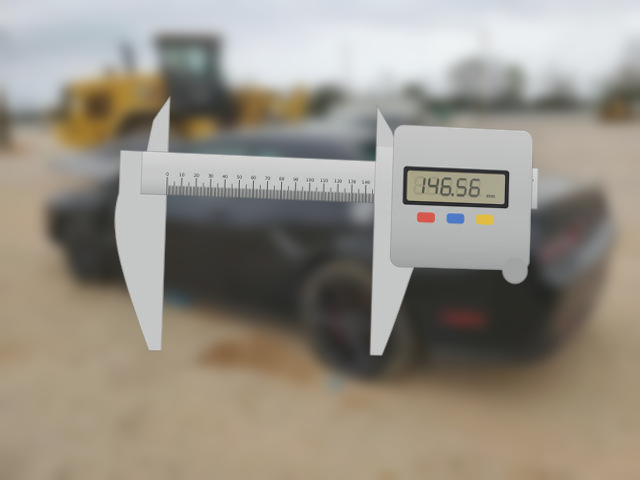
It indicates 146.56; mm
